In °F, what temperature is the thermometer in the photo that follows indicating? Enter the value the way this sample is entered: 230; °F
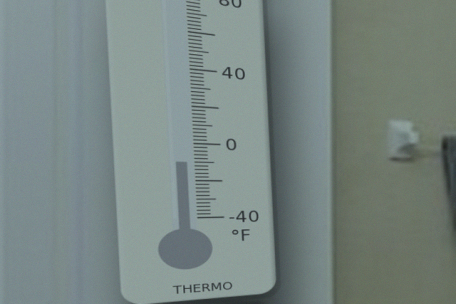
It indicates -10; °F
